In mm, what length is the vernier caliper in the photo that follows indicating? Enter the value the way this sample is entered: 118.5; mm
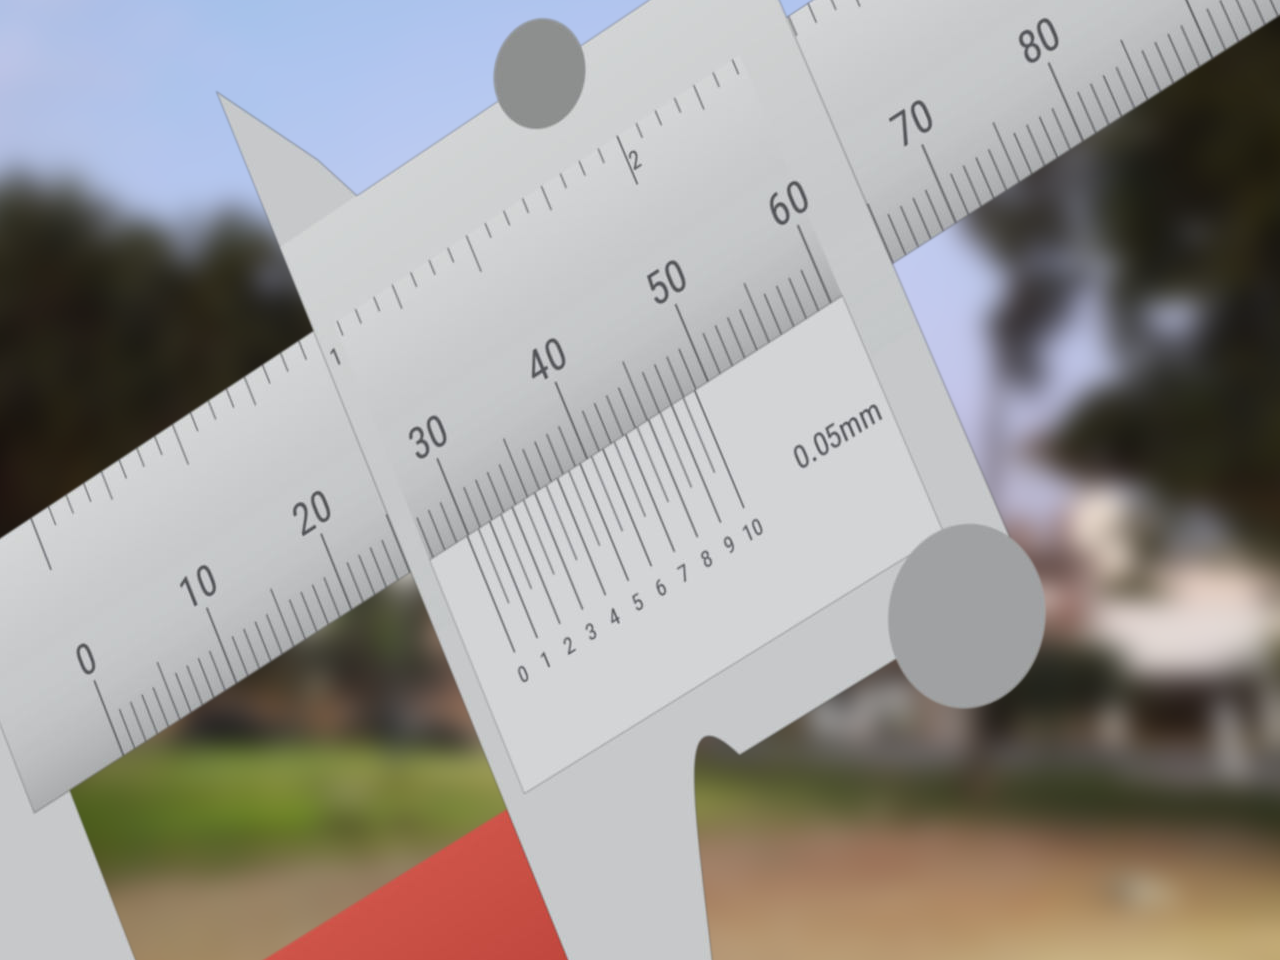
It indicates 29.9; mm
